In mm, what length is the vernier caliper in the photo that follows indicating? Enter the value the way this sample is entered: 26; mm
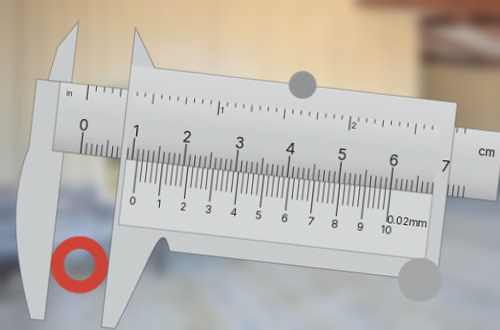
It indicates 11.0; mm
